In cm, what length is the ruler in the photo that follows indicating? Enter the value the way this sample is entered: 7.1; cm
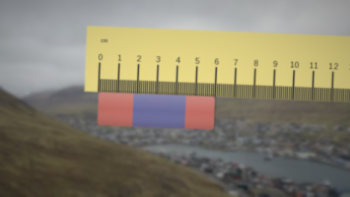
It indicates 6; cm
